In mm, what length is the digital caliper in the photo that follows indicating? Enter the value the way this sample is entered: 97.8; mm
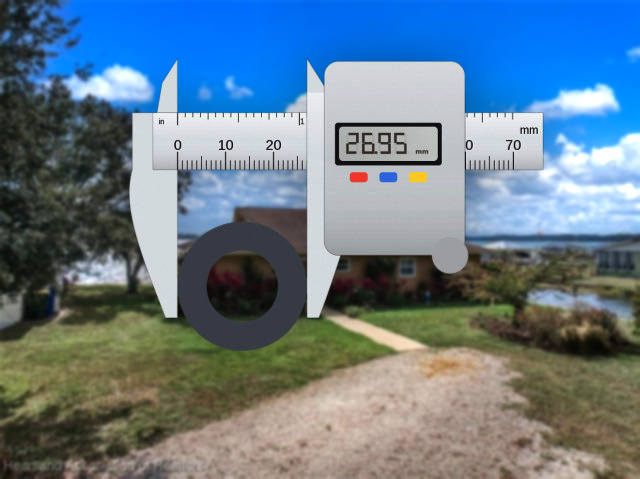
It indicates 26.95; mm
